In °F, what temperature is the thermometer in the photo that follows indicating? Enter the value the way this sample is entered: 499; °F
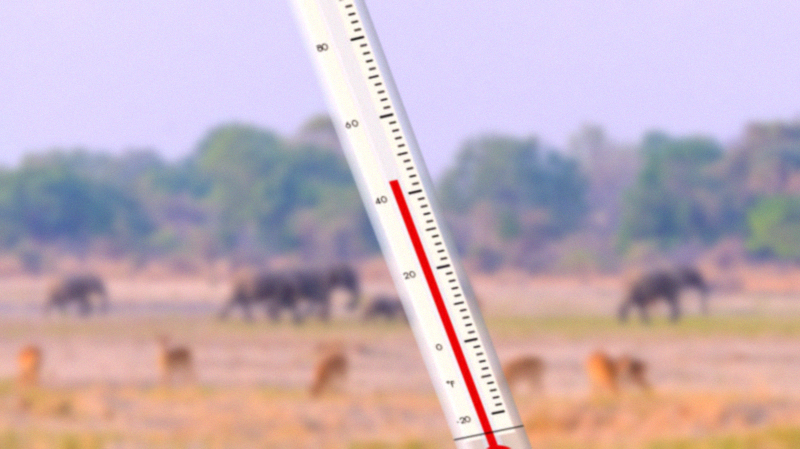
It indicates 44; °F
